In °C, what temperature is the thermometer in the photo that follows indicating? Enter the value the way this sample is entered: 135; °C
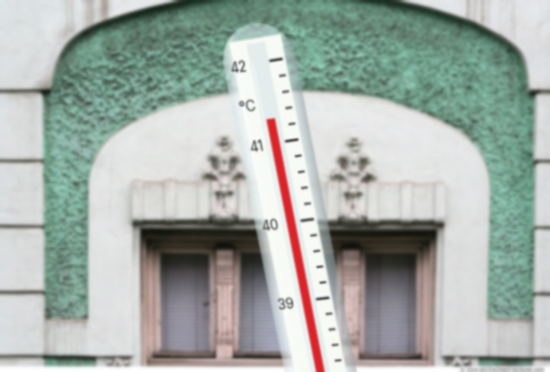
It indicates 41.3; °C
